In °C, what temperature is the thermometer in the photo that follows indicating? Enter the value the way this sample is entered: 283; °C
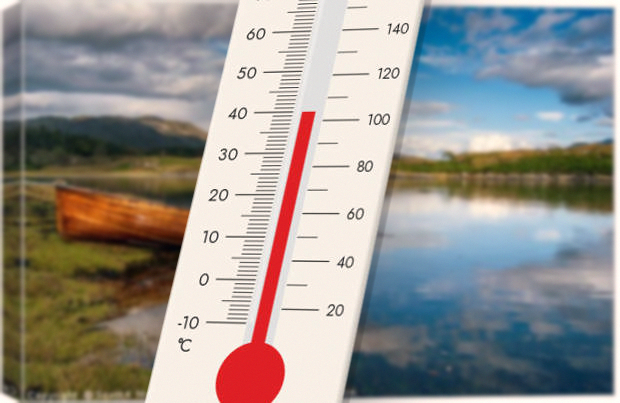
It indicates 40; °C
